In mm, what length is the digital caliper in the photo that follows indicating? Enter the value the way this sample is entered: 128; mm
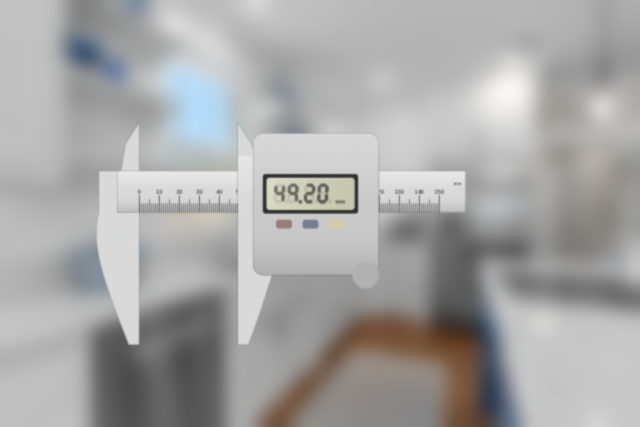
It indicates 49.20; mm
